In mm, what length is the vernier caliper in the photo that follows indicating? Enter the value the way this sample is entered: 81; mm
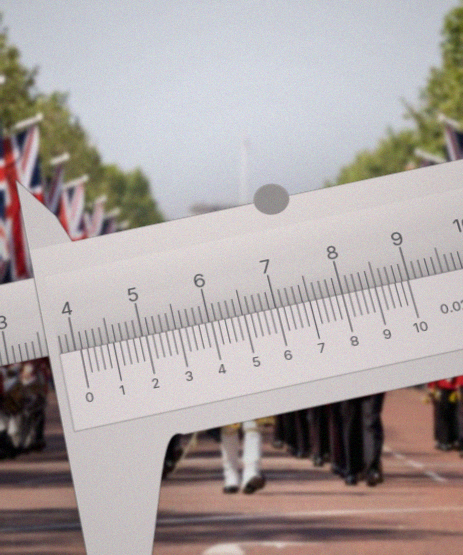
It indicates 40.8; mm
